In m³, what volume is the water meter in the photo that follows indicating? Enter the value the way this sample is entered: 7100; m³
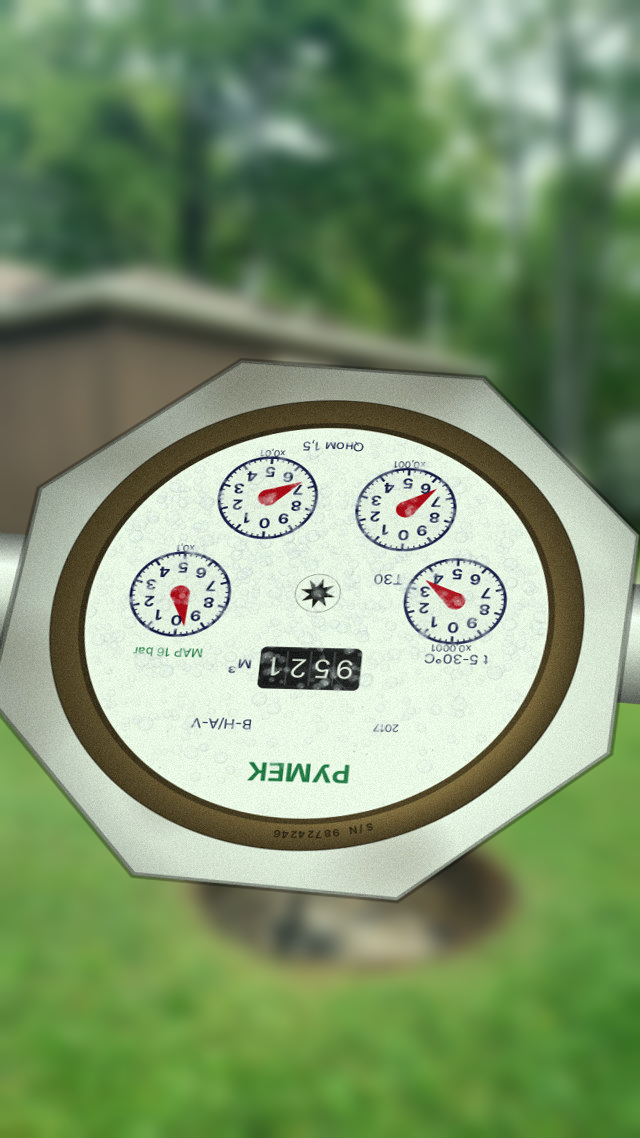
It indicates 9520.9663; m³
